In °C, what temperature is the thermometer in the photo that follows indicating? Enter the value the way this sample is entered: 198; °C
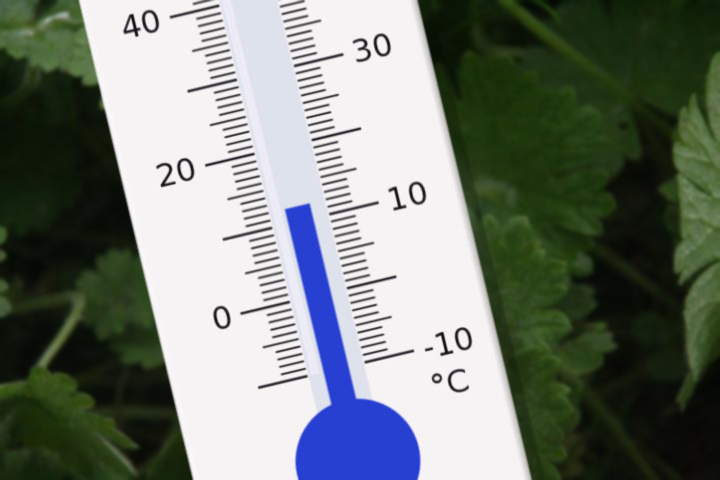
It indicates 12; °C
